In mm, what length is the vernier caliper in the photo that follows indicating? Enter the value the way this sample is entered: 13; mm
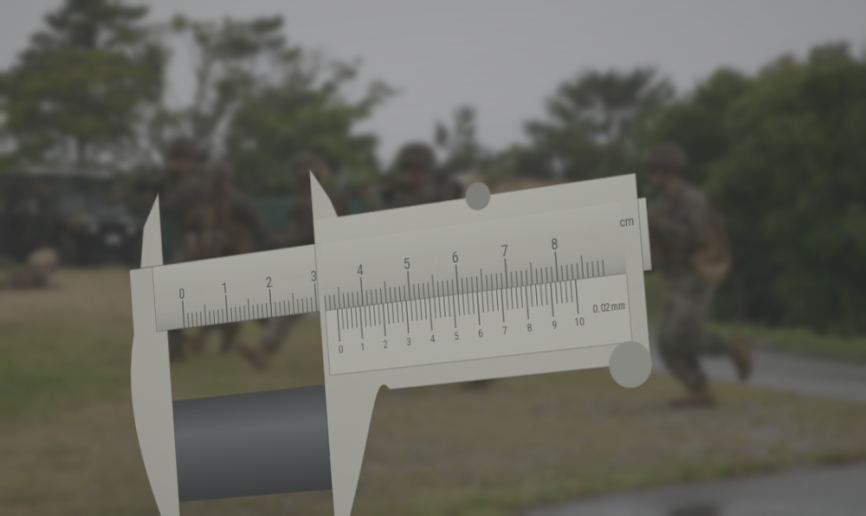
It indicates 34.5; mm
